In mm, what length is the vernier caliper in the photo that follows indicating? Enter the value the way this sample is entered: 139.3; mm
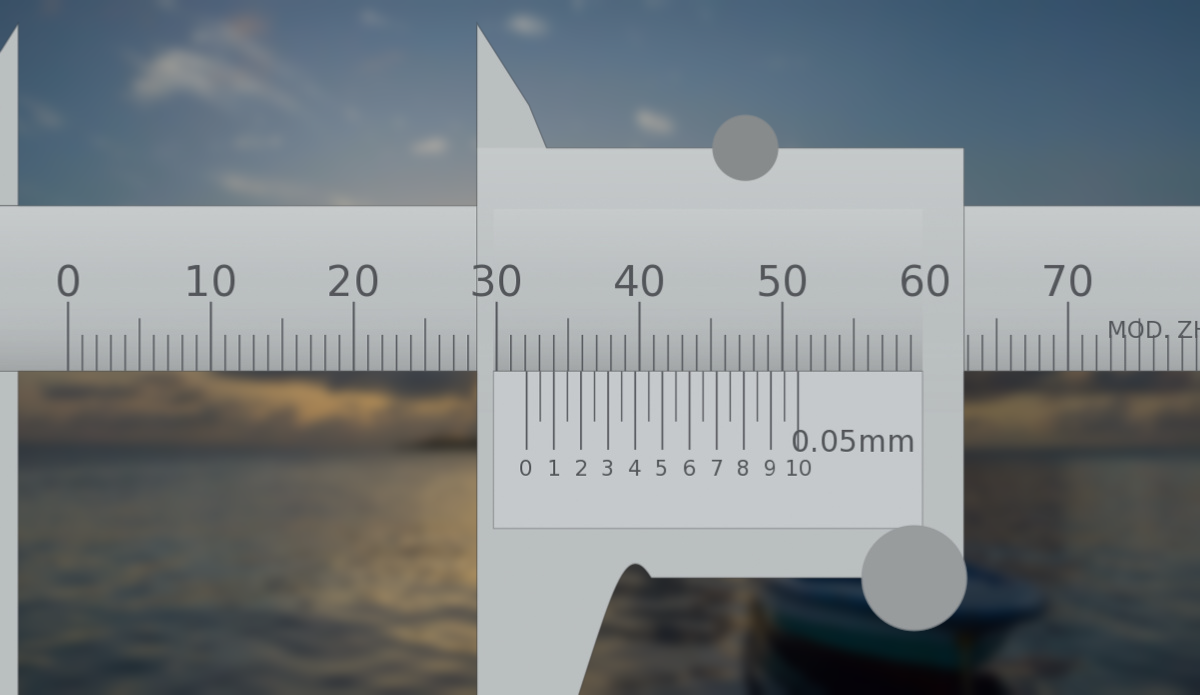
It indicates 32.1; mm
